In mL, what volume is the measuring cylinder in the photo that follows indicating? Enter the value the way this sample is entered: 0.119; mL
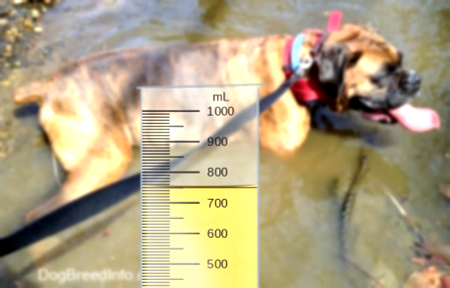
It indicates 750; mL
